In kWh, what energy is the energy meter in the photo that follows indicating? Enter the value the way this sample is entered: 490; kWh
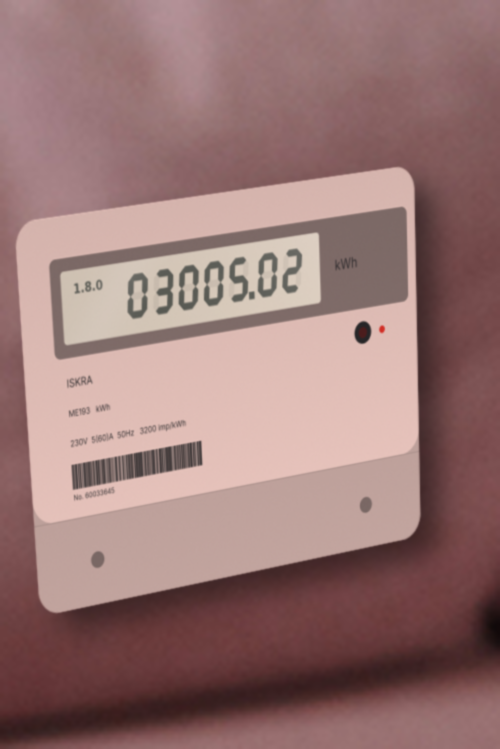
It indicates 3005.02; kWh
